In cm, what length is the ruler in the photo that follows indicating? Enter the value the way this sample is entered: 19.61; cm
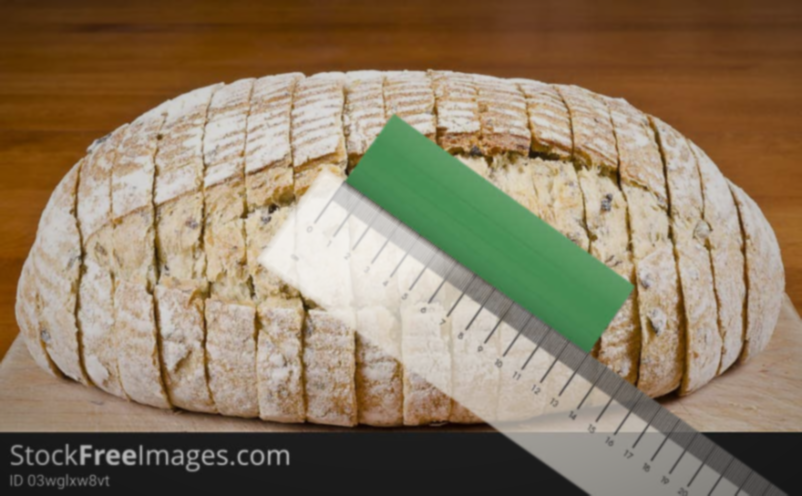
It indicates 13; cm
